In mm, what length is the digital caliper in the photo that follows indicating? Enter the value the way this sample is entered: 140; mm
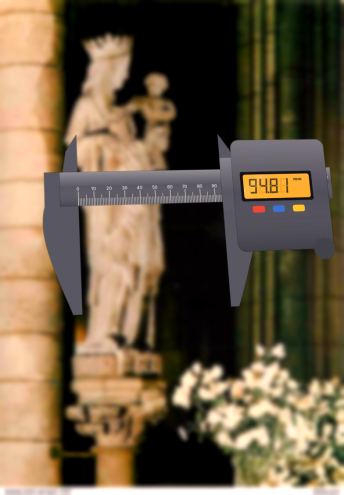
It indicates 94.81; mm
